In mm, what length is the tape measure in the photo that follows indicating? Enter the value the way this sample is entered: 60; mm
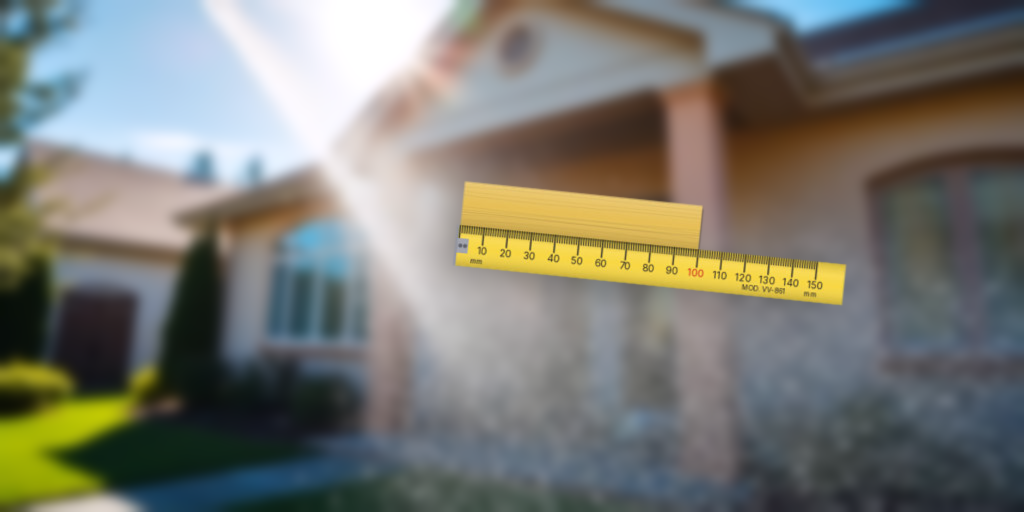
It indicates 100; mm
